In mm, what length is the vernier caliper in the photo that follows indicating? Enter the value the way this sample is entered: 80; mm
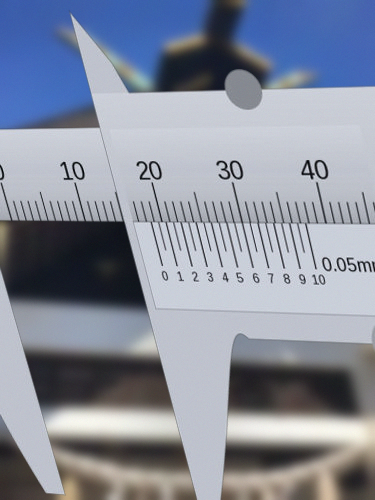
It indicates 18.6; mm
